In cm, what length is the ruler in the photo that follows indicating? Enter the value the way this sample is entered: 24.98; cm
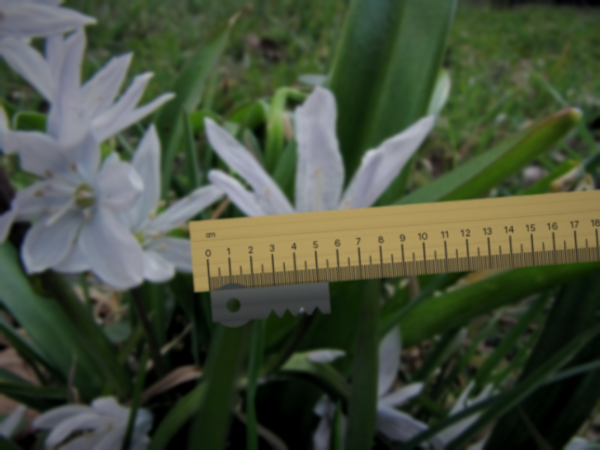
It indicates 5.5; cm
